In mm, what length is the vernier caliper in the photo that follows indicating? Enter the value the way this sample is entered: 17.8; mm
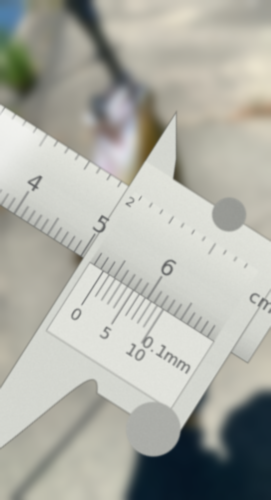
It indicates 53.4; mm
